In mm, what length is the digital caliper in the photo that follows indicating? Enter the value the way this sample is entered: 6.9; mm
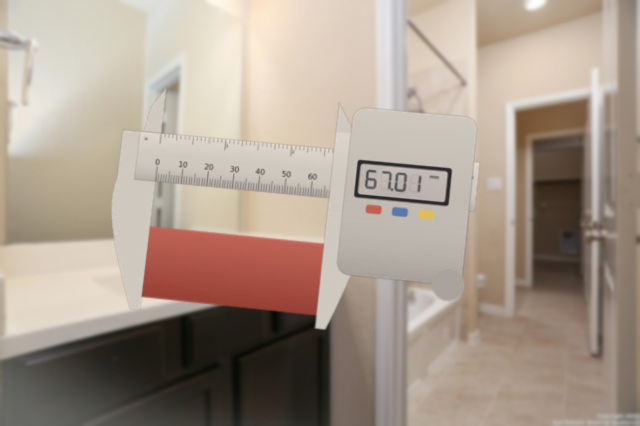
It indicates 67.01; mm
